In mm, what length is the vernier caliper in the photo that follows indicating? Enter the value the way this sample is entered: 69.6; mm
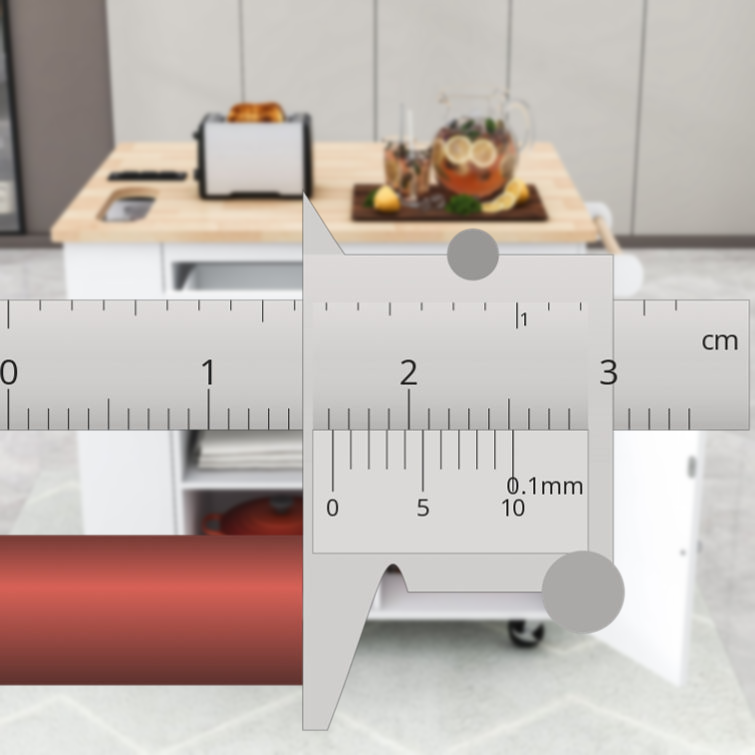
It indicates 16.2; mm
